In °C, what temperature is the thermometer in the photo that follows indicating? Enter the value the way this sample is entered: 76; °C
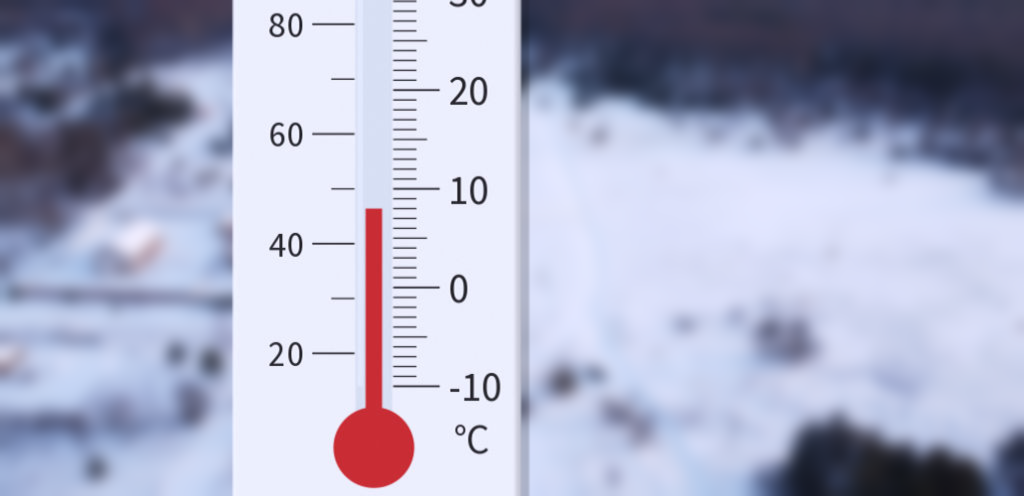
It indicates 8; °C
